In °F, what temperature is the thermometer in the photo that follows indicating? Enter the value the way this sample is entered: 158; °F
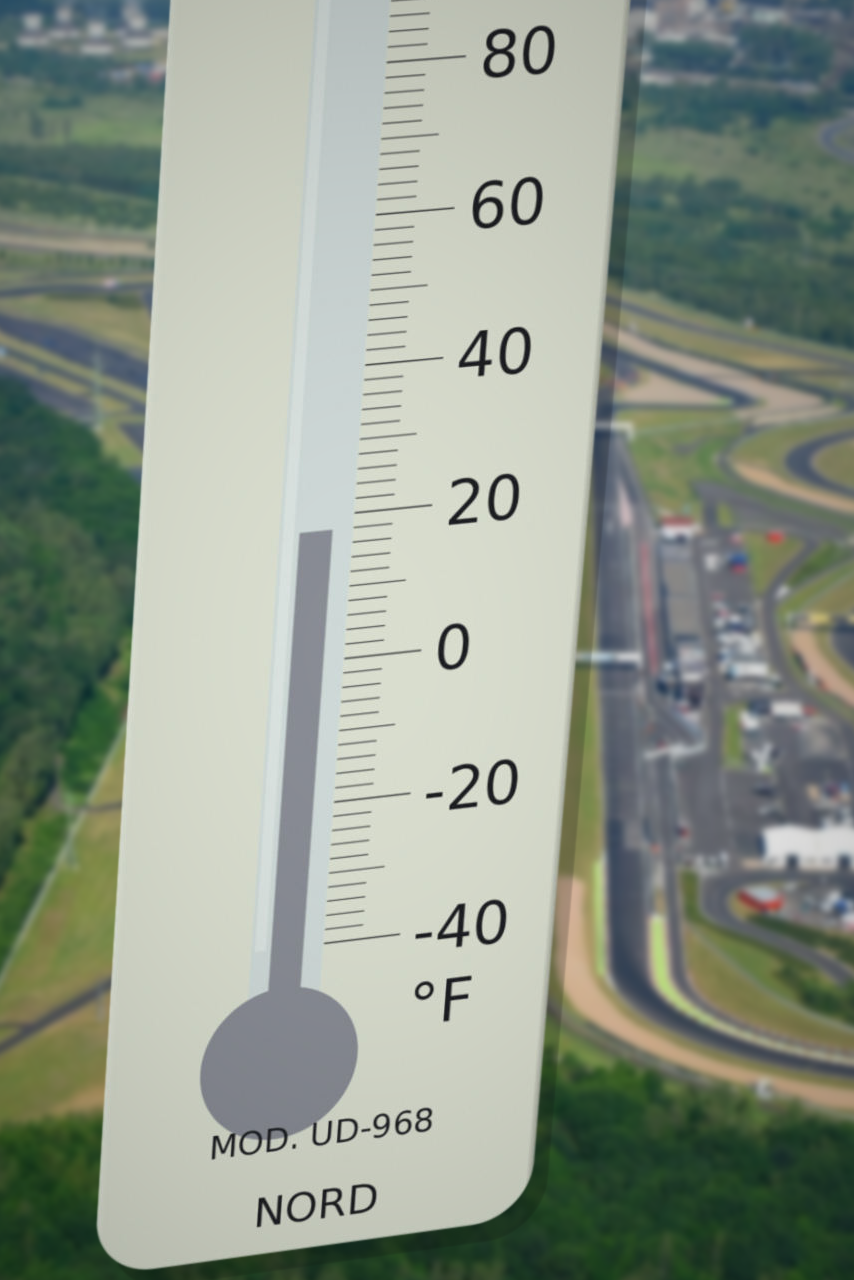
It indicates 18; °F
